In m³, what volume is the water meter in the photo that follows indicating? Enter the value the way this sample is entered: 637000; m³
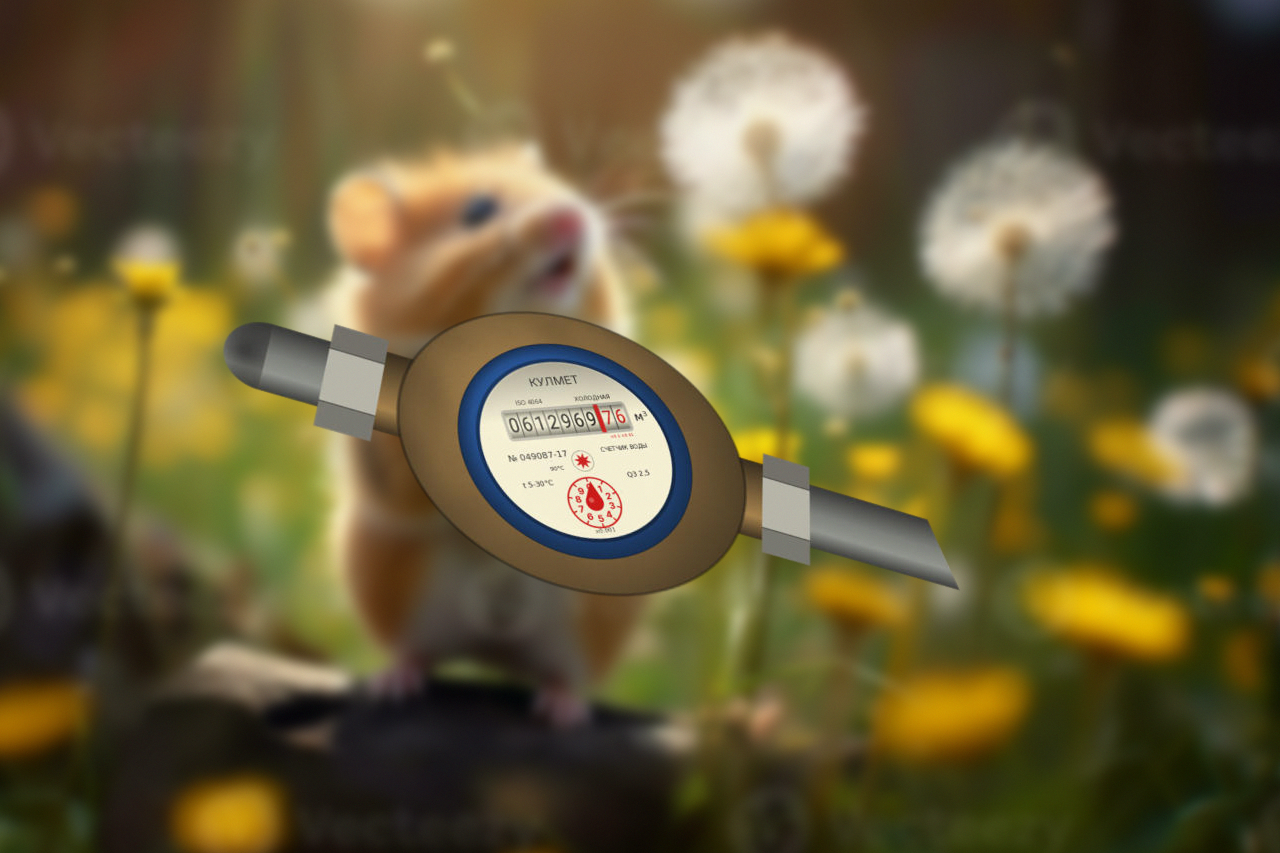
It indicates 612969.760; m³
